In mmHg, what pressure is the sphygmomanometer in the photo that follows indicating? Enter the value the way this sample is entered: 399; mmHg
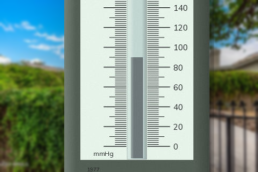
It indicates 90; mmHg
